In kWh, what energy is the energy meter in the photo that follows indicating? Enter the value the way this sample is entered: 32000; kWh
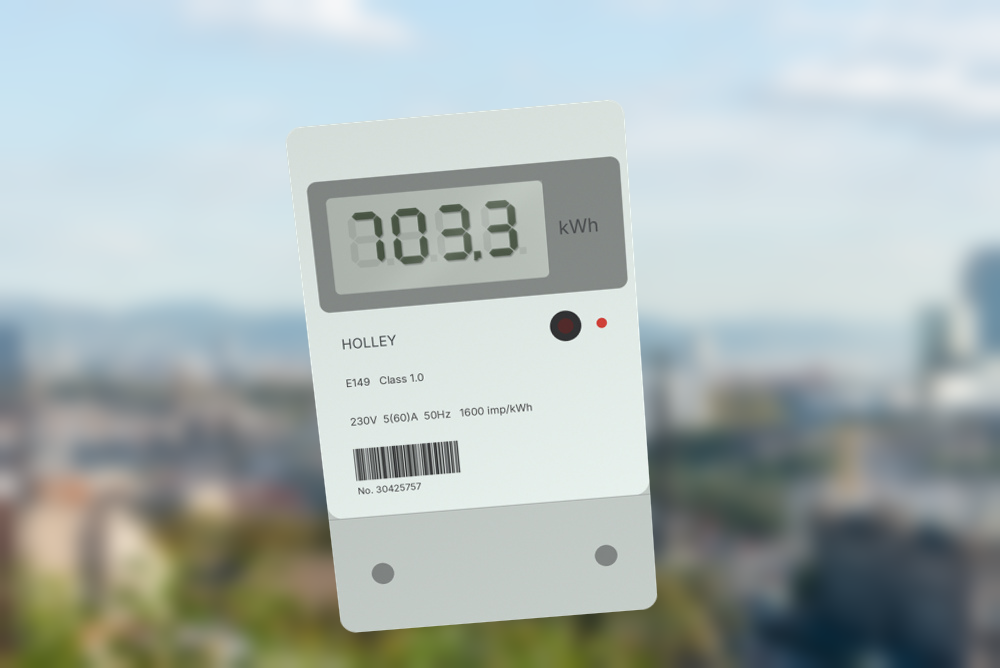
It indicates 703.3; kWh
